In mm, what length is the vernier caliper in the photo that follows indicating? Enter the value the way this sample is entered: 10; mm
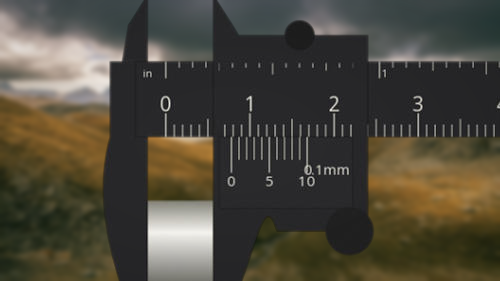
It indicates 7.8; mm
